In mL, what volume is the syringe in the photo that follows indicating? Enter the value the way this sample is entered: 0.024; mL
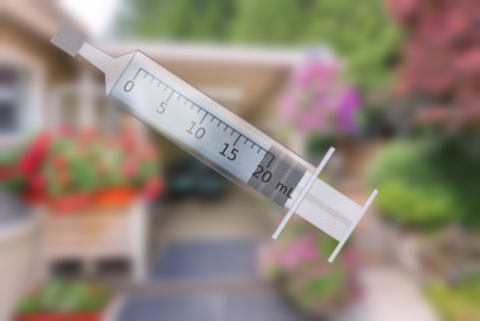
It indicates 19; mL
